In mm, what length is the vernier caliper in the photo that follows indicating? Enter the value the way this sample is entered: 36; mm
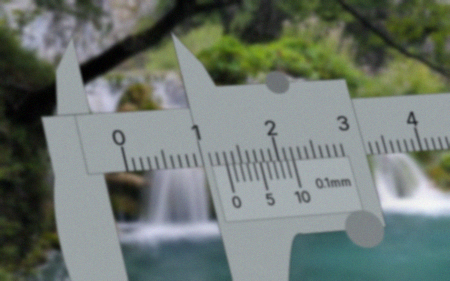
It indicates 13.0; mm
